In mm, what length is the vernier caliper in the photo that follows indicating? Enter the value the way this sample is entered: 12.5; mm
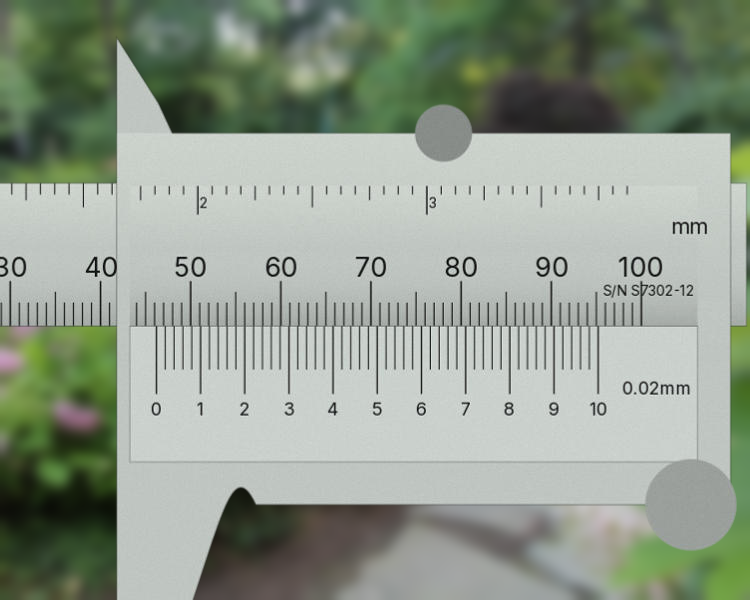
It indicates 46.2; mm
